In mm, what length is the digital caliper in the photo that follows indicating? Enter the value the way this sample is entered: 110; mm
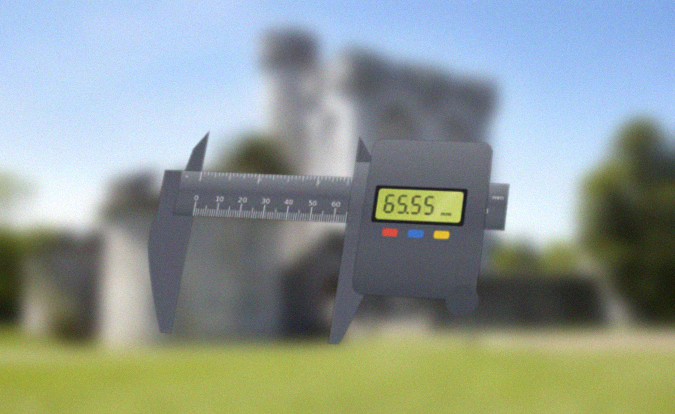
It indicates 65.55; mm
